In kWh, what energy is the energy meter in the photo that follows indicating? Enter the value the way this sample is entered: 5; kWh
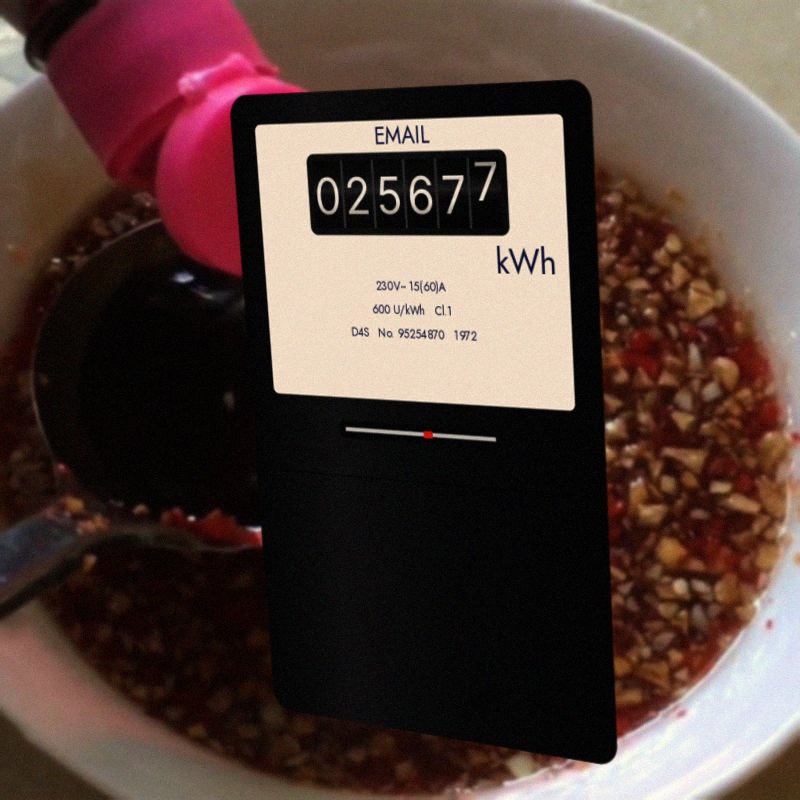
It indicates 25677; kWh
